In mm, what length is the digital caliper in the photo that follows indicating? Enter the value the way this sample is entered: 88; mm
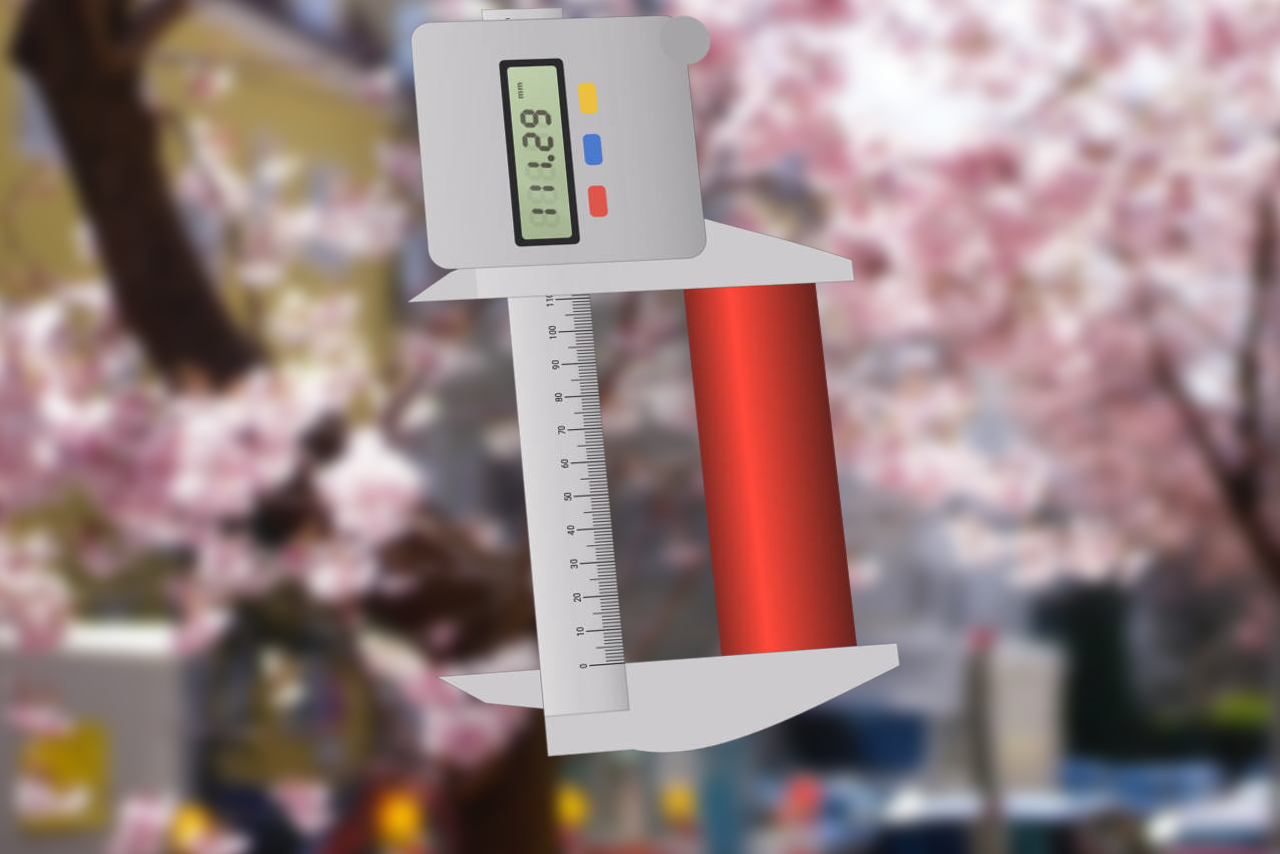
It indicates 111.29; mm
